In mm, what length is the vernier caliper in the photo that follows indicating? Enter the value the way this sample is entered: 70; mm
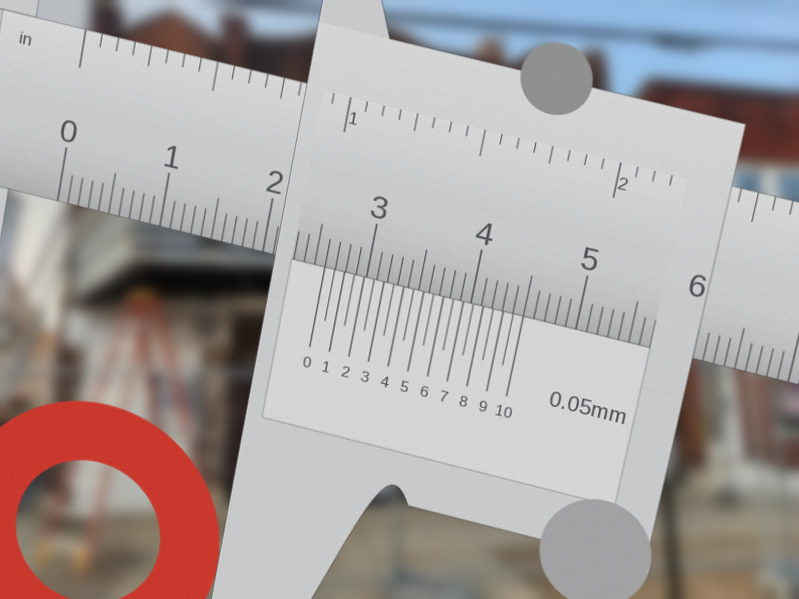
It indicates 26.0; mm
